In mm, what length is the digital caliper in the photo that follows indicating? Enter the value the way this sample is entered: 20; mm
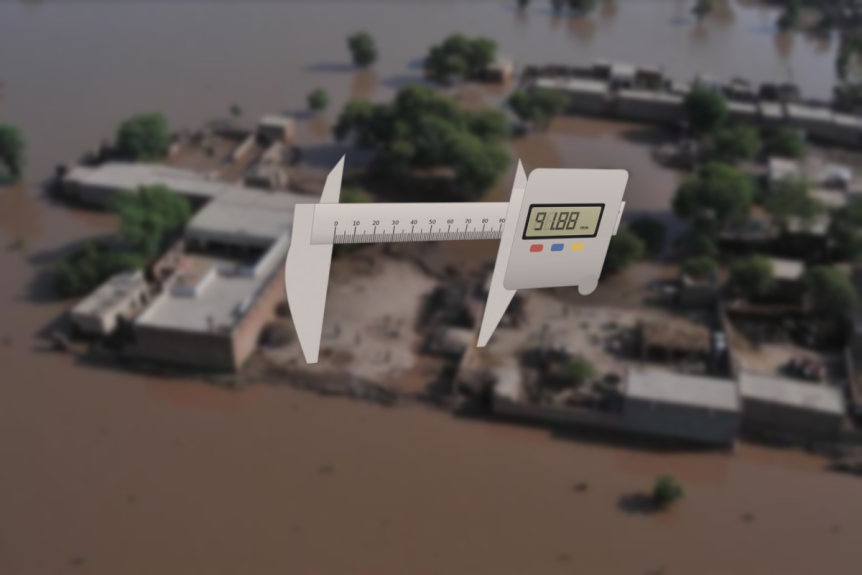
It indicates 91.88; mm
